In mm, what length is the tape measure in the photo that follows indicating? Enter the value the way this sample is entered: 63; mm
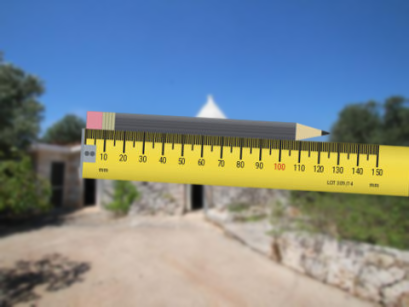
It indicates 125; mm
